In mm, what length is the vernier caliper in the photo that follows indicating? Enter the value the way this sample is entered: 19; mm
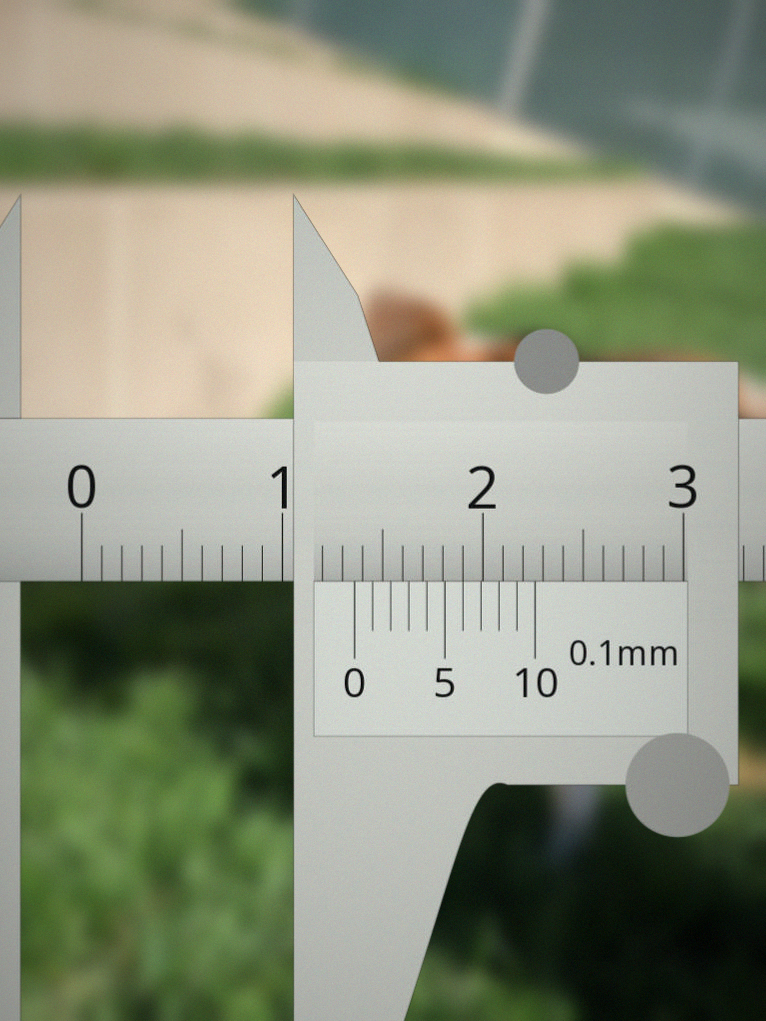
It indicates 13.6; mm
